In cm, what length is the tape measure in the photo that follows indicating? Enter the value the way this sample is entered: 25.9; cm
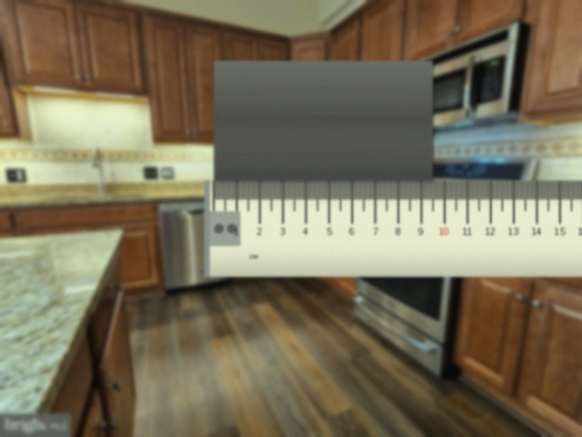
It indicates 9.5; cm
